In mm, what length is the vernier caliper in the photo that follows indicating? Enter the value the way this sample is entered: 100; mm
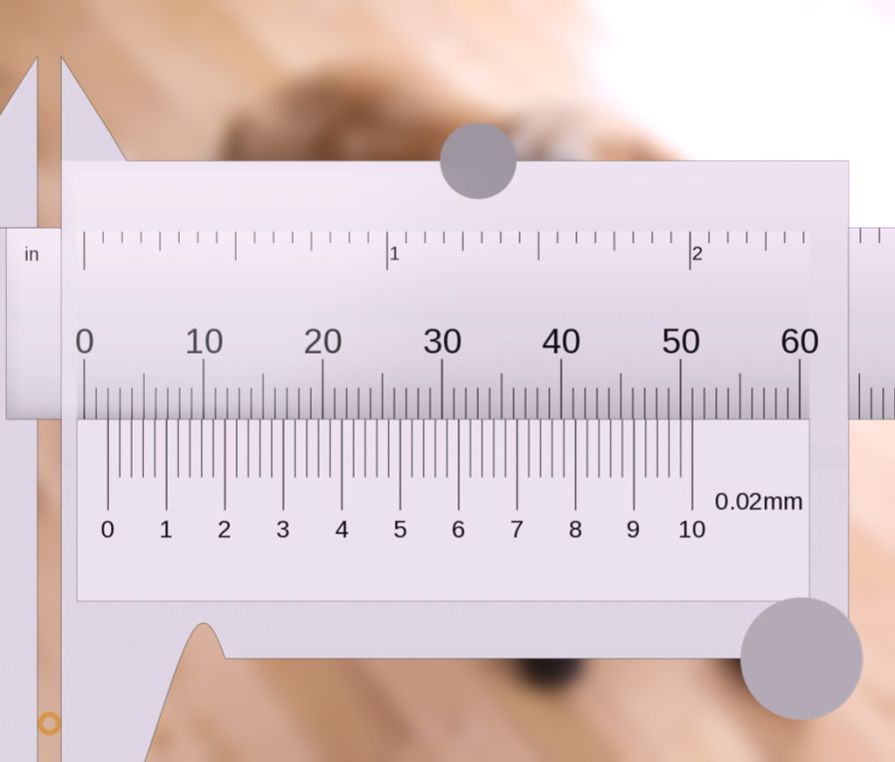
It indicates 2.0; mm
